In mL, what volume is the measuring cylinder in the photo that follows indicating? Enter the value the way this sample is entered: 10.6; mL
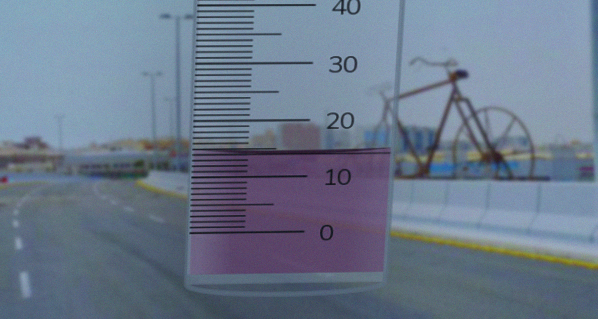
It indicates 14; mL
